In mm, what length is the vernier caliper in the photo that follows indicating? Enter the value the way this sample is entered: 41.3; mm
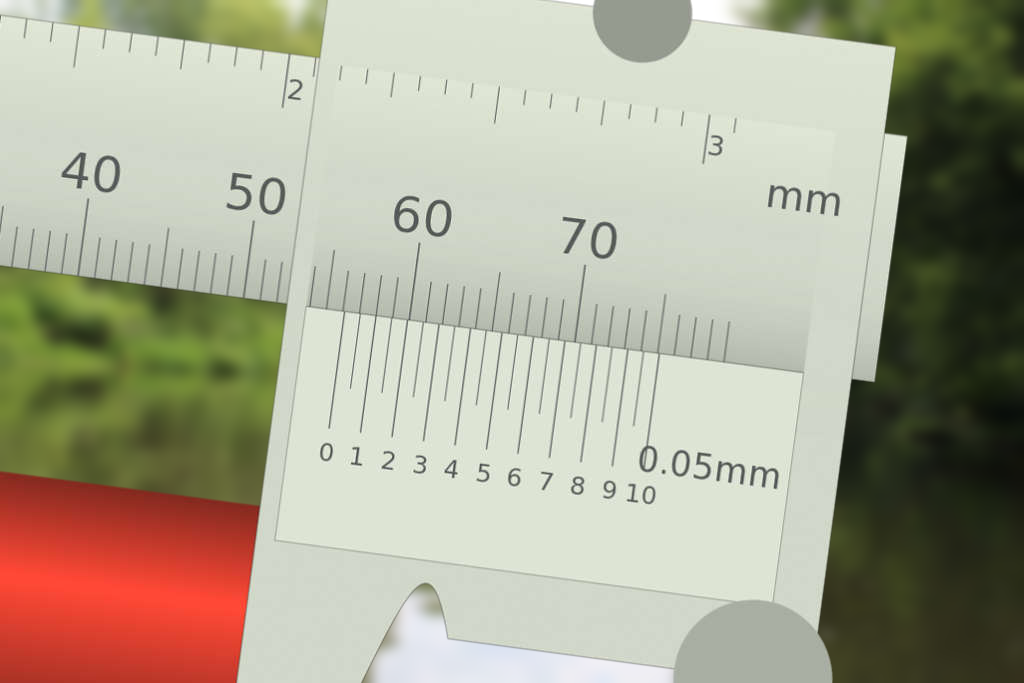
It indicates 56.1; mm
